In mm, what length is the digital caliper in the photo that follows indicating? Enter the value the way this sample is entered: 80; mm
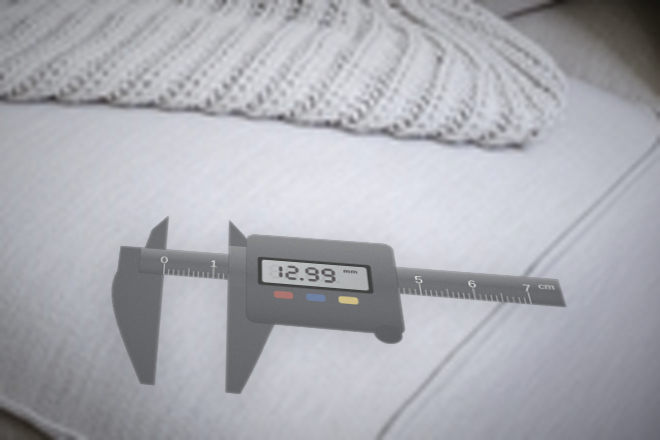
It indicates 12.99; mm
